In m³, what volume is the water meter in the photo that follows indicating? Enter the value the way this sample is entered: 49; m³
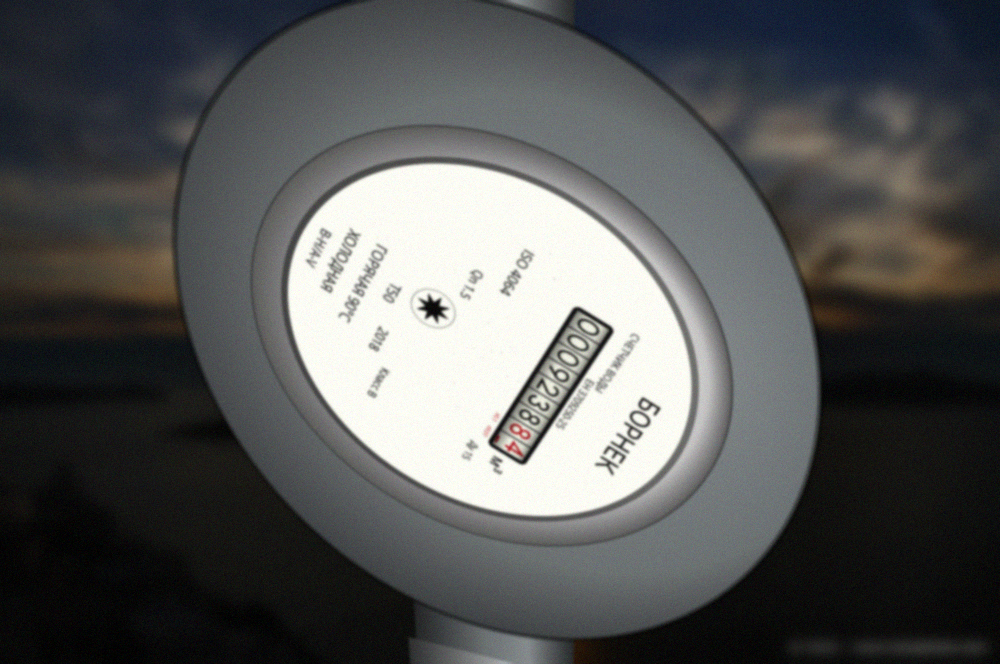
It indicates 9238.84; m³
